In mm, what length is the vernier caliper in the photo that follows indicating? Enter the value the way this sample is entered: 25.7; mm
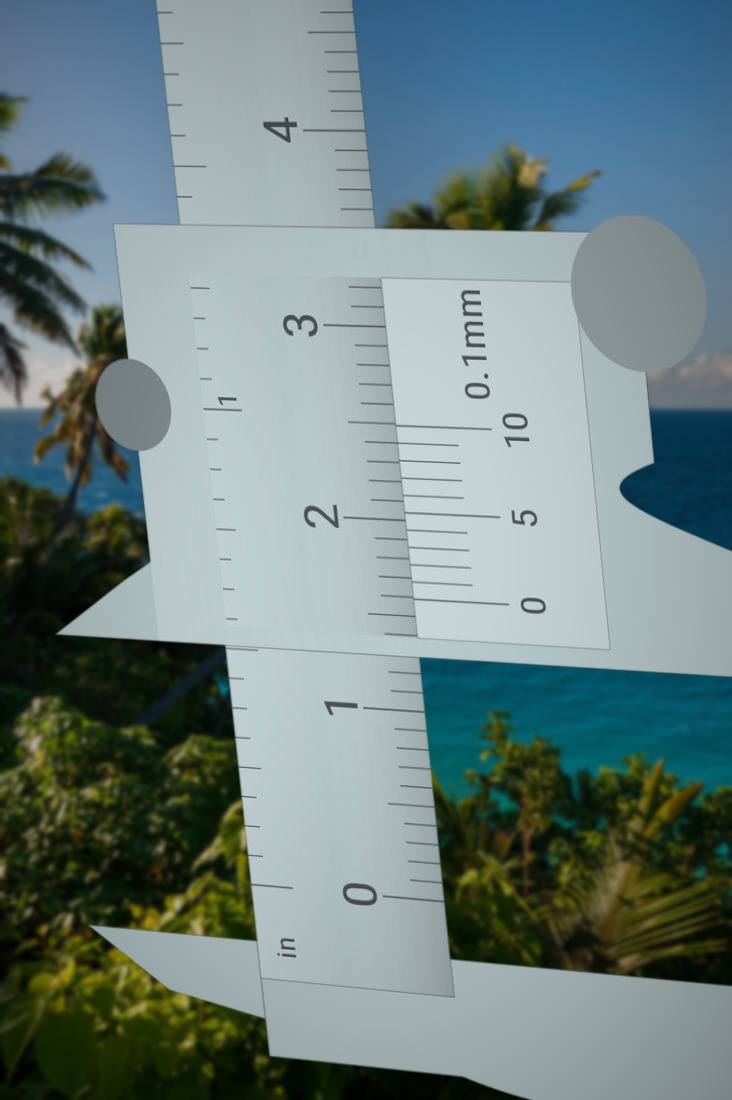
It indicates 15.9; mm
